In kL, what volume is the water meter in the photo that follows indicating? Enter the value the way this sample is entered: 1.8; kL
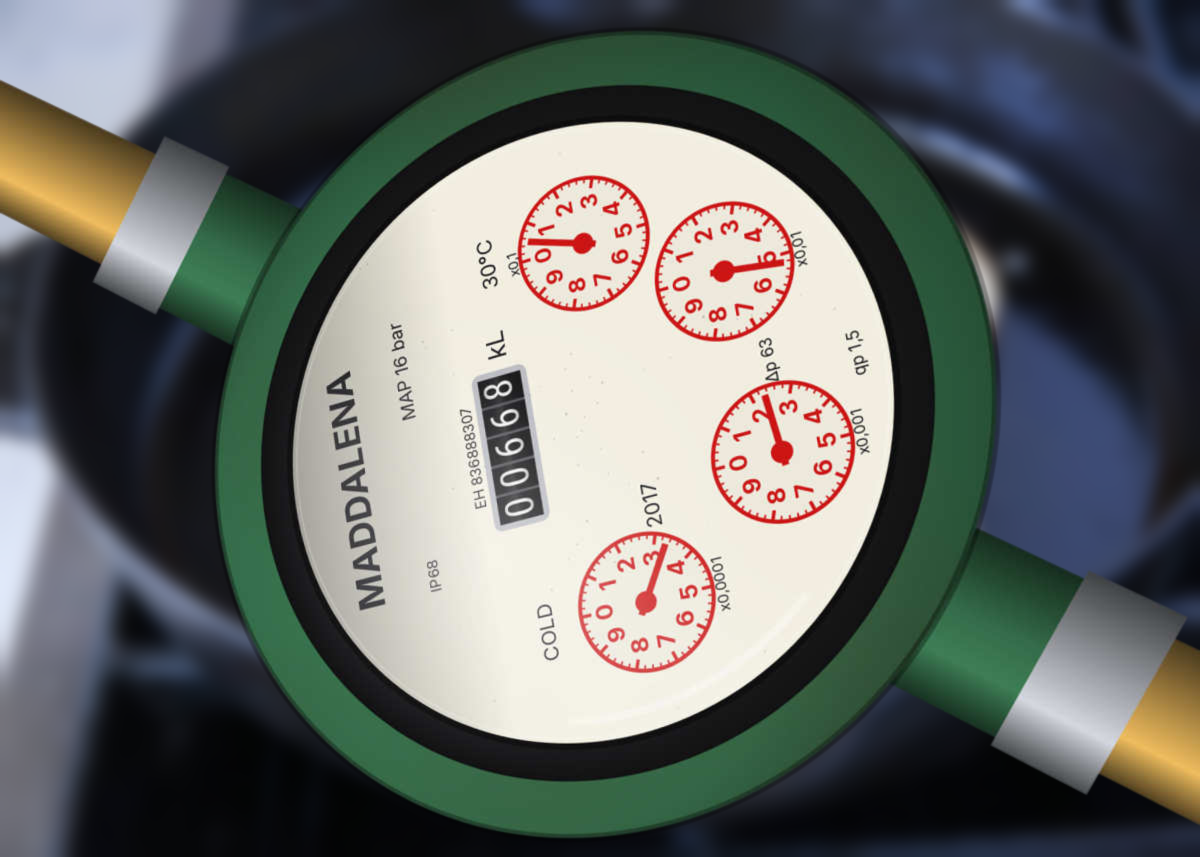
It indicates 668.0523; kL
